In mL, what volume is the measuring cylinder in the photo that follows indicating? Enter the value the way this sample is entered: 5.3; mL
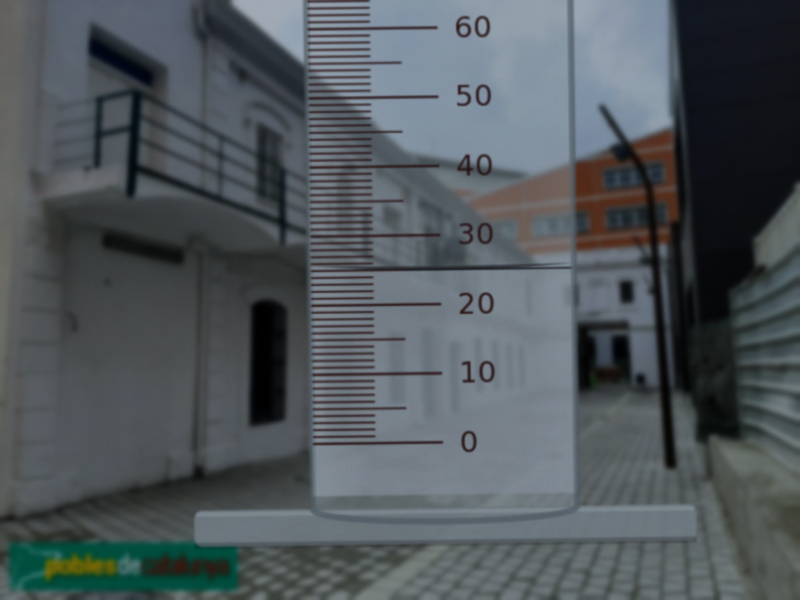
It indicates 25; mL
